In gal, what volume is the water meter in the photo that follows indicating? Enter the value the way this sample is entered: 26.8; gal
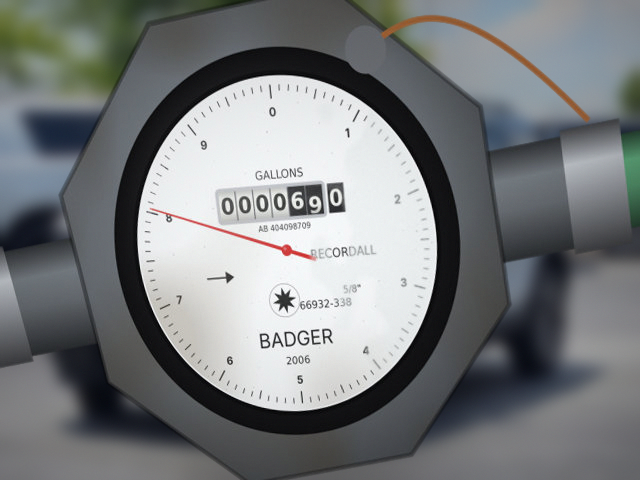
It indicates 688.0; gal
